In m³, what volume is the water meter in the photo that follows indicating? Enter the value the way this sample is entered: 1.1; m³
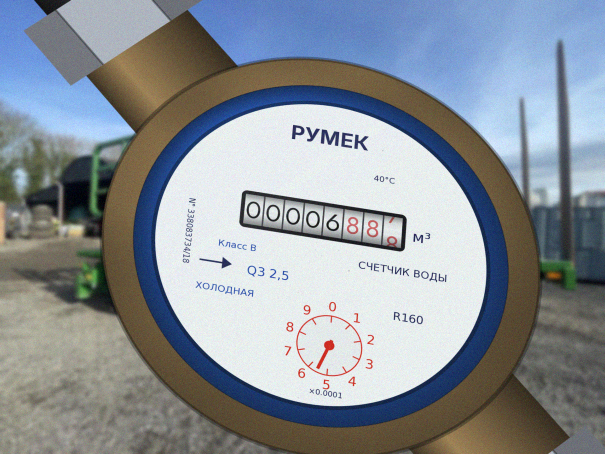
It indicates 6.8875; m³
